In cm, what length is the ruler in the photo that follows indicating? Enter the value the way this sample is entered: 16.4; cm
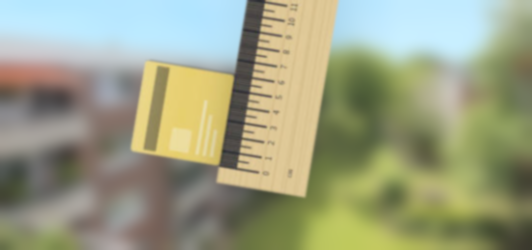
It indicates 6; cm
